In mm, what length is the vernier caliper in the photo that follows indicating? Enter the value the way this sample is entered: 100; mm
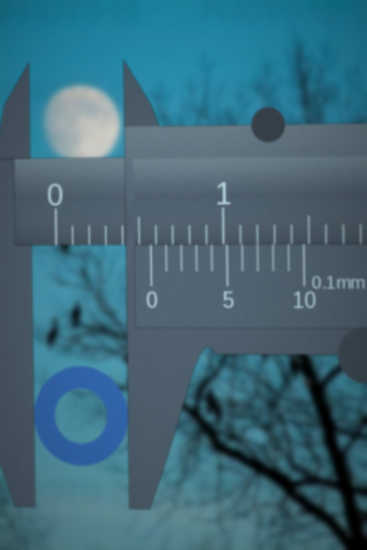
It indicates 5.7; mm
